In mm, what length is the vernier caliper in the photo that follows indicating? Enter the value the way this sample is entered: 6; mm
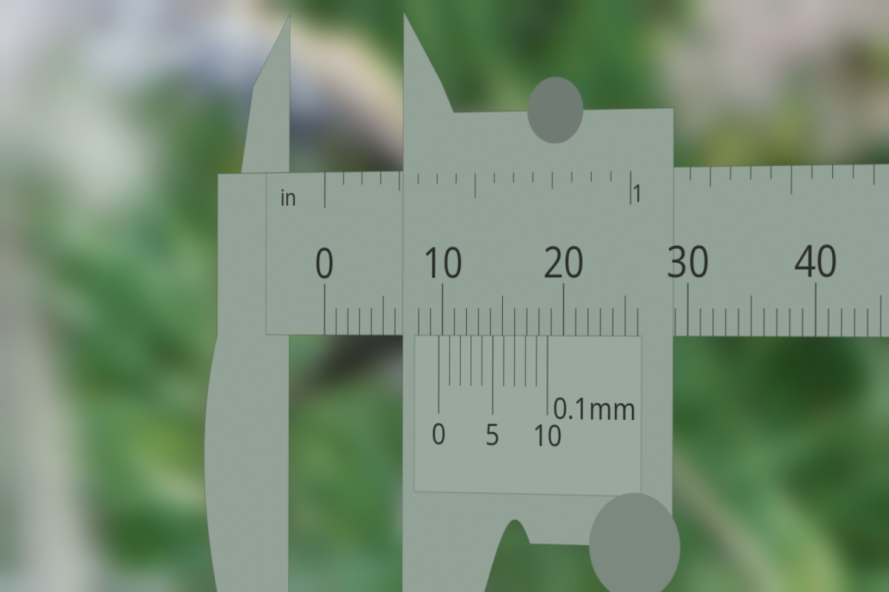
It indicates 9.7; mm
